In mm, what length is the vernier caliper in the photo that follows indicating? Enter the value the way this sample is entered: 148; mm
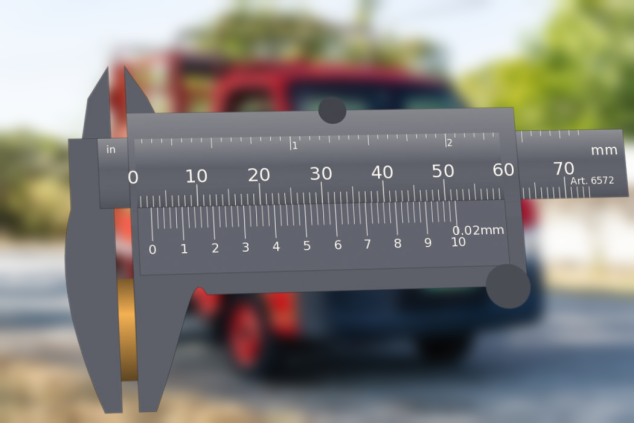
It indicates 2.6; mm
